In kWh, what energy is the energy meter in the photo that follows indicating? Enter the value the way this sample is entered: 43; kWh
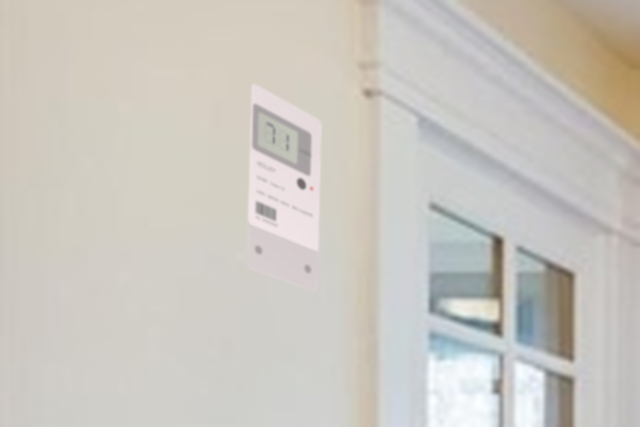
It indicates 71; kWh
